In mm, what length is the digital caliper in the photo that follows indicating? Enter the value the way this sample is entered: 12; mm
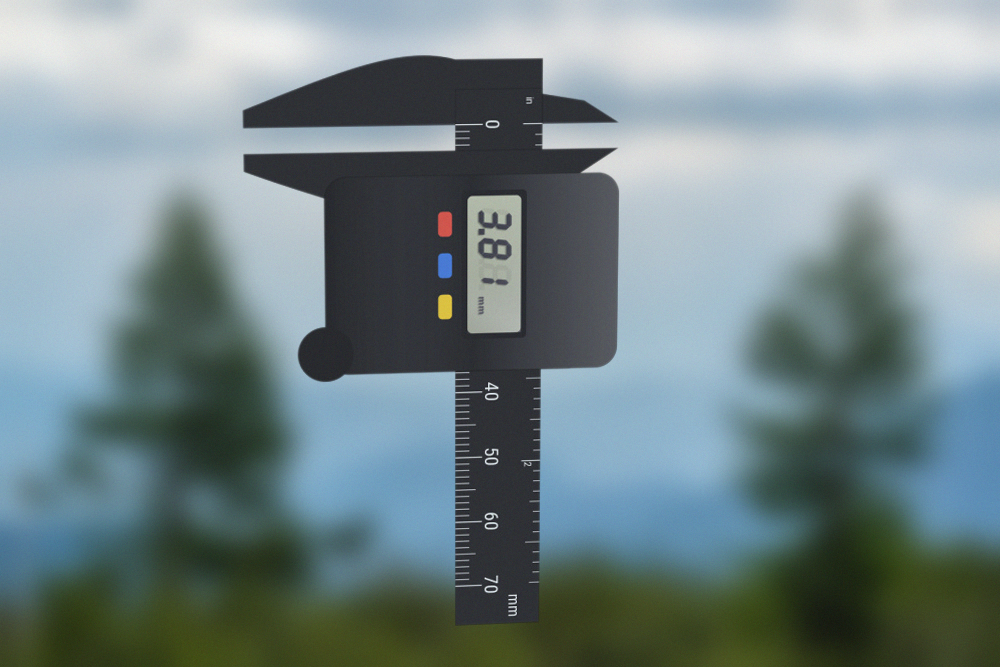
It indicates 3.81; mm
